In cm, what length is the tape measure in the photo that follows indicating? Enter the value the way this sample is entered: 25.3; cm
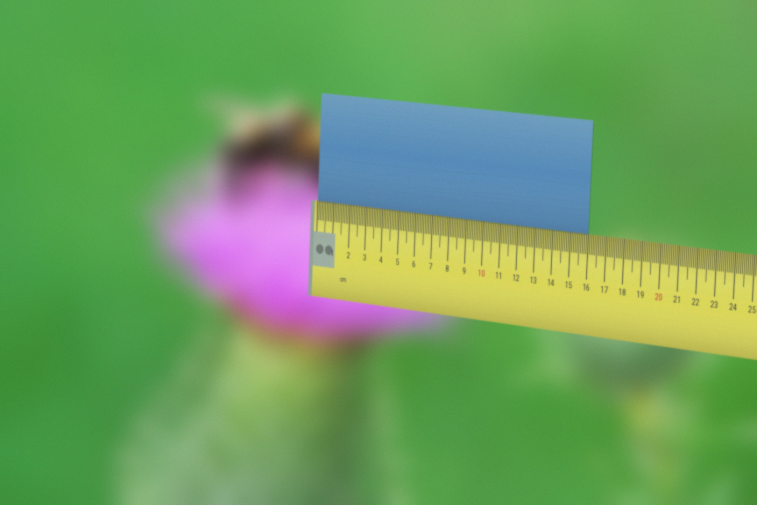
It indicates 16; cm
